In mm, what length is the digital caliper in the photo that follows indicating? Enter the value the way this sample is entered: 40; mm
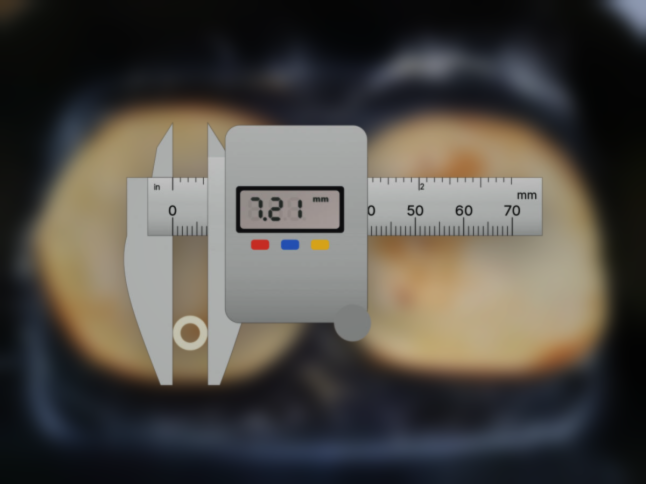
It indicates 7.21; mm
